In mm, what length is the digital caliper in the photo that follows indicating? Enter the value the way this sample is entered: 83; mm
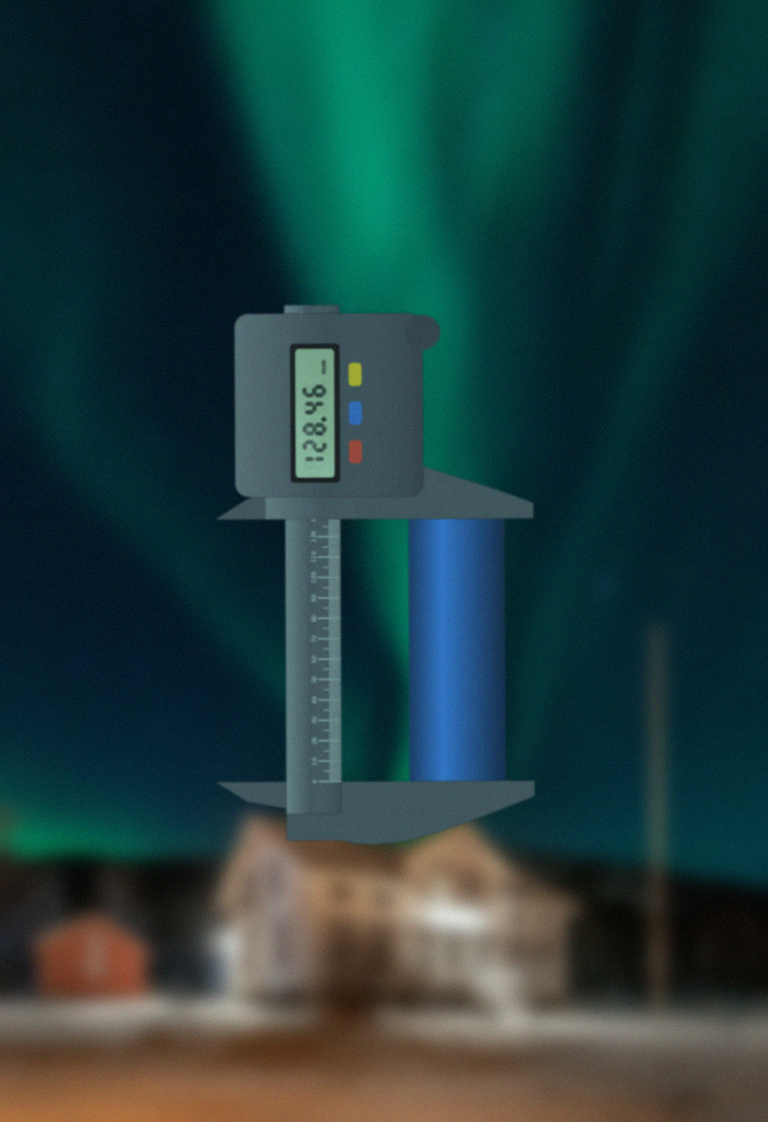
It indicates 128.46; mm
